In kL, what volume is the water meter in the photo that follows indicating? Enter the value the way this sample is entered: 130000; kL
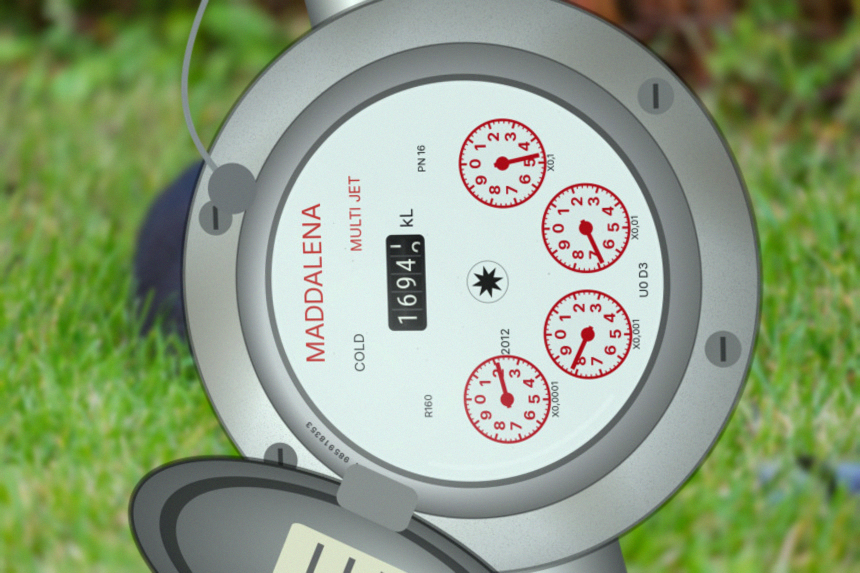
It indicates 16941.4682; kL
